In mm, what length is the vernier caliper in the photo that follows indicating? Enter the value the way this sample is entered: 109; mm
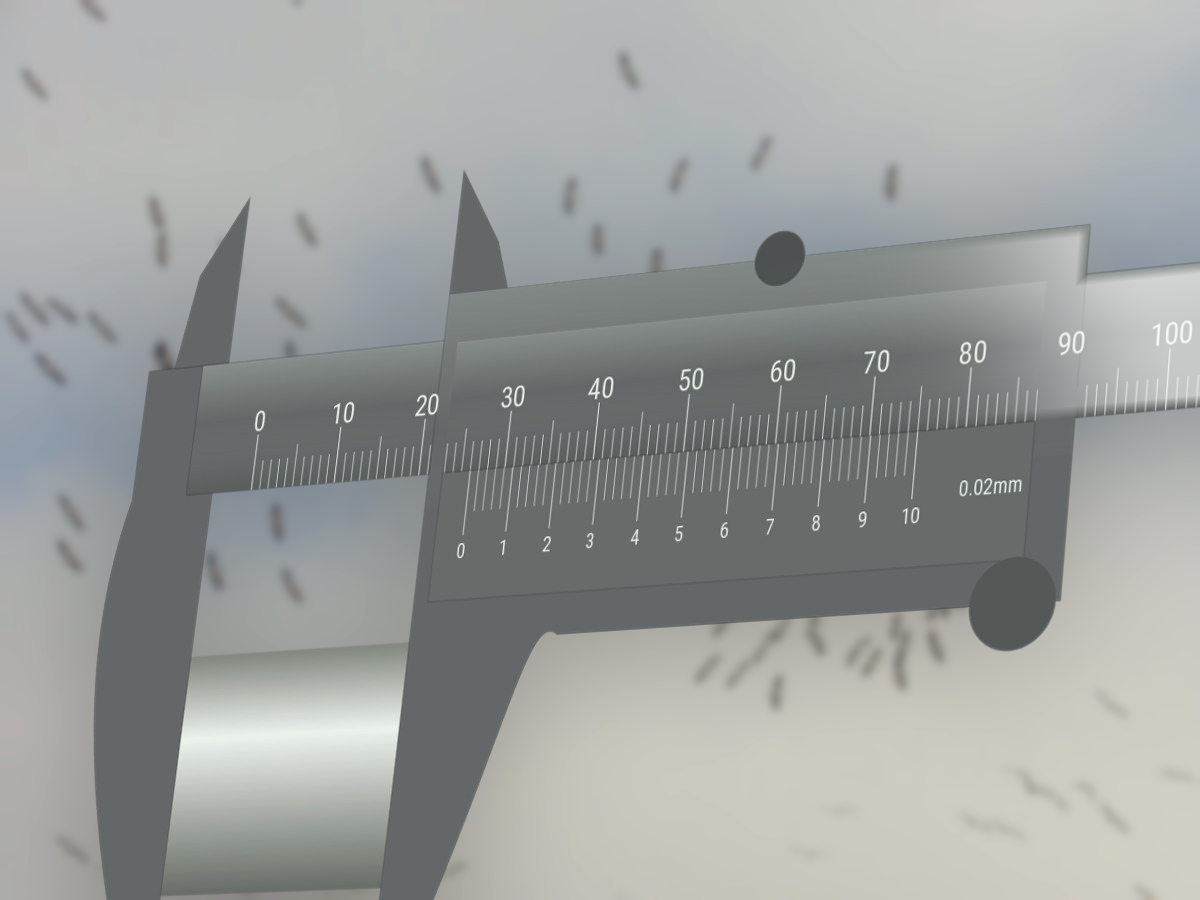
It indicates 26.0; mm
